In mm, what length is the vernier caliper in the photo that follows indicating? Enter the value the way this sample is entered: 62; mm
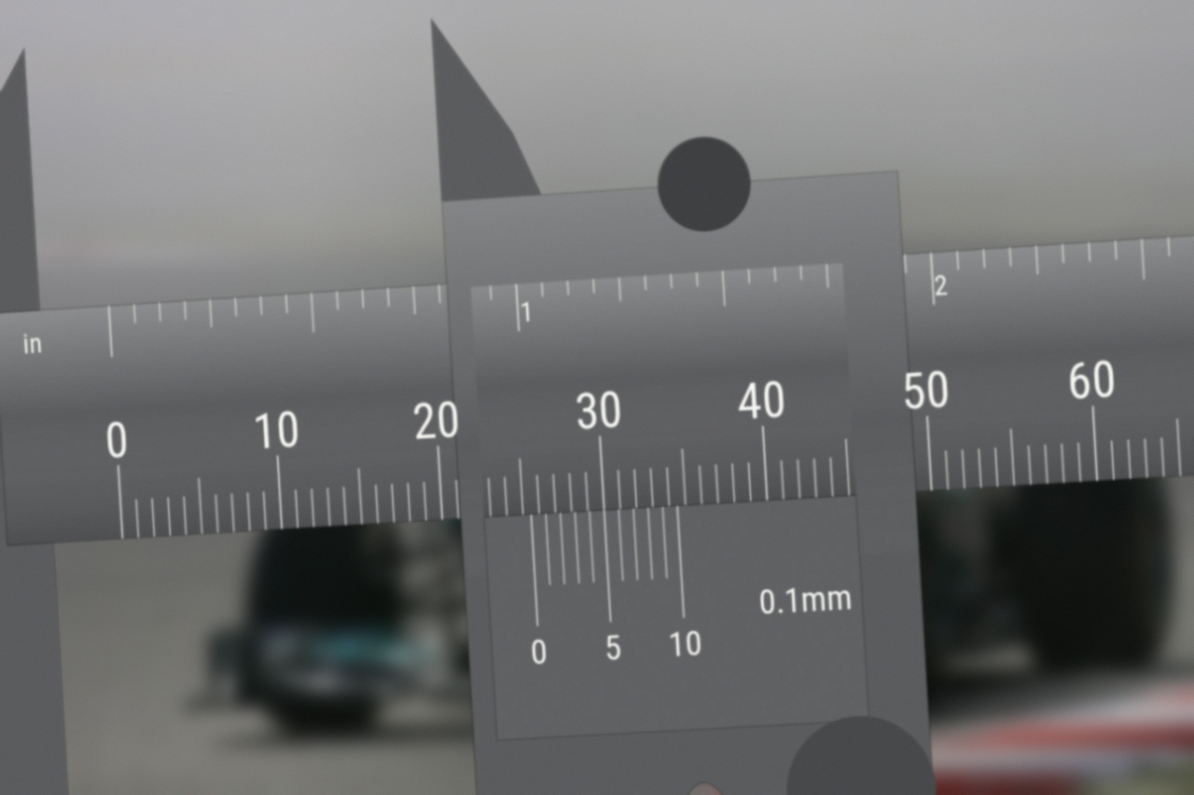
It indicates 25.5; mm
